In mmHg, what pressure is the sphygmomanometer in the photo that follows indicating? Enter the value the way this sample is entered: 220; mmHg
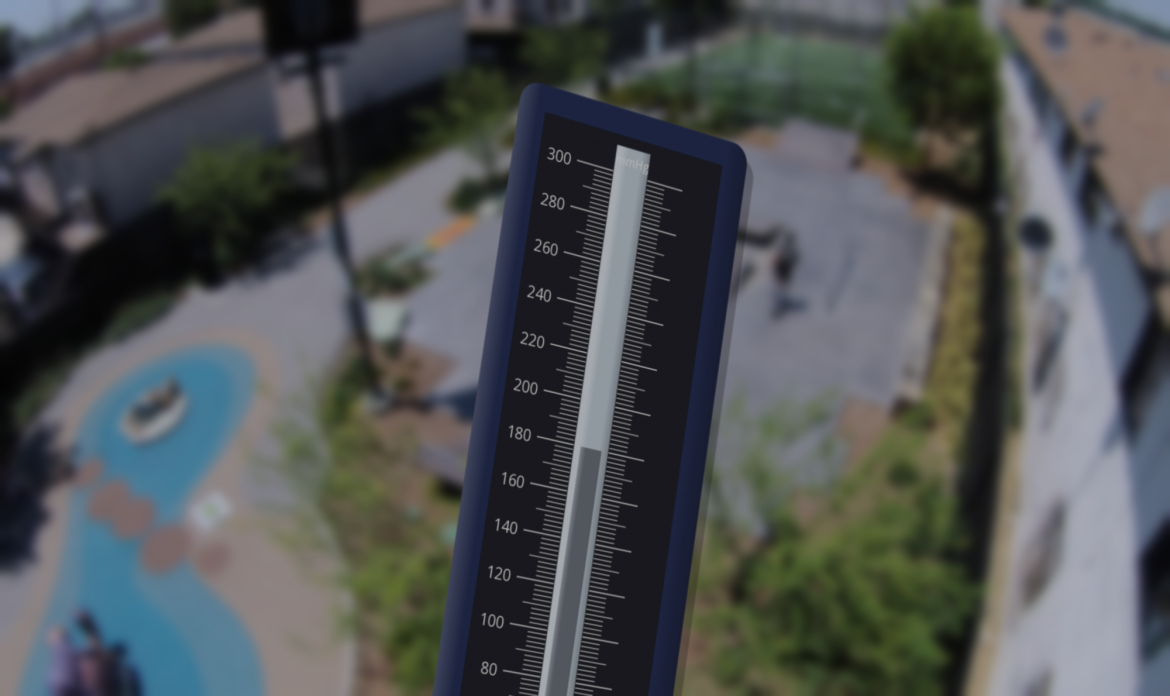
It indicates 180; mmHg
